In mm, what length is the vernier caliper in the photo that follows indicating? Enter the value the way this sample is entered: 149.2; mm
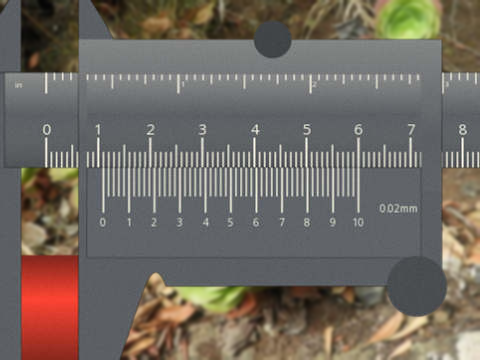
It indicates 11.0; mm
